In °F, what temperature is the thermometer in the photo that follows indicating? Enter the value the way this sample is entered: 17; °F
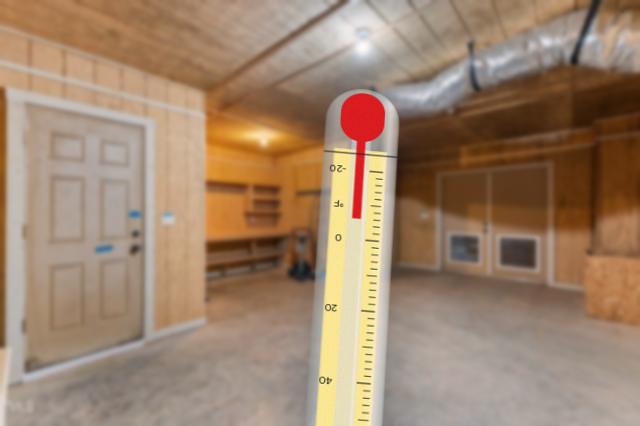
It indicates -6; °F
